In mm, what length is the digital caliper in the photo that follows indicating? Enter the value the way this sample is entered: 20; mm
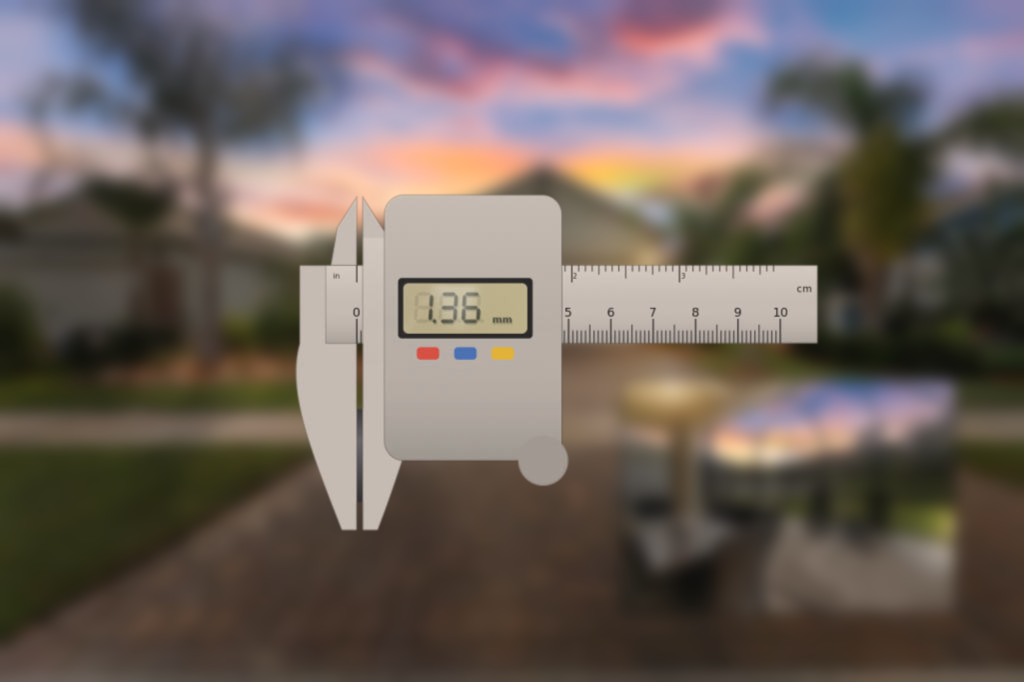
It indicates 1.36; mm
